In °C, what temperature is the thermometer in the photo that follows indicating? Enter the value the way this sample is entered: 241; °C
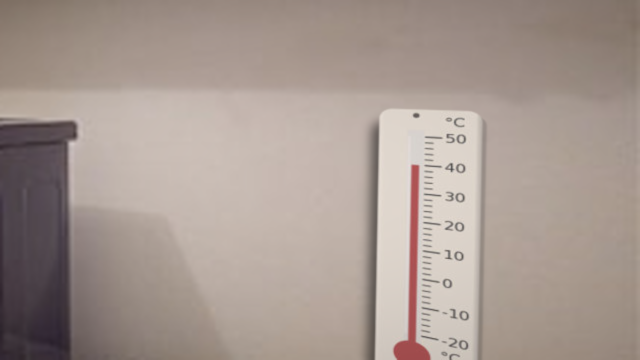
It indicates 40; °C
